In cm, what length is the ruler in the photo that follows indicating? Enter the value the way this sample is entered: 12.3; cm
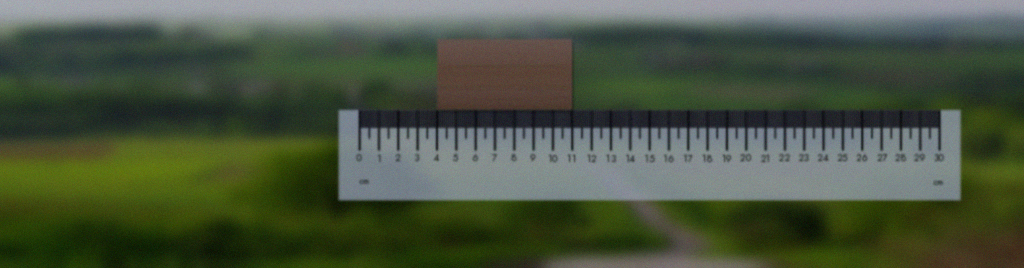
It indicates 7; cm
